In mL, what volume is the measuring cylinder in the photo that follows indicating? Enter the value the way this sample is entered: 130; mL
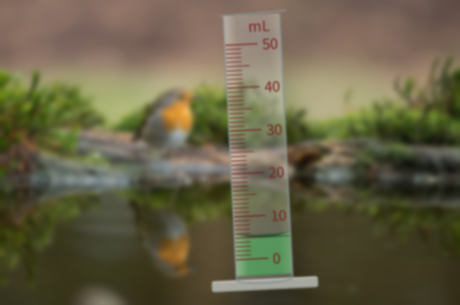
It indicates 5; mL
